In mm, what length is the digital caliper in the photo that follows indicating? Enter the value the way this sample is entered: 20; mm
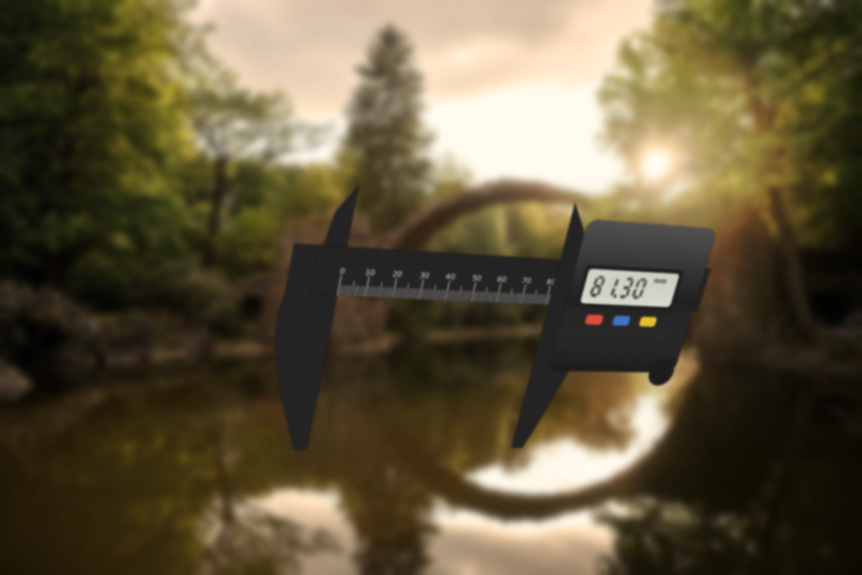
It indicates 81.30; mm
